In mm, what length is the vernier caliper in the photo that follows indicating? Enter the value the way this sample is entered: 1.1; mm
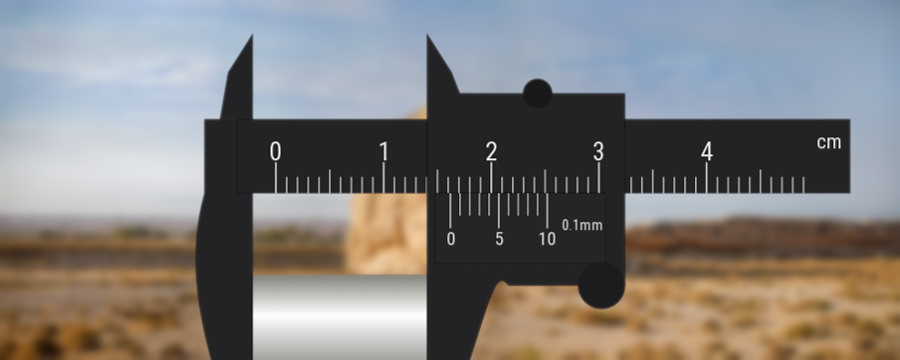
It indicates 16.2; mm
